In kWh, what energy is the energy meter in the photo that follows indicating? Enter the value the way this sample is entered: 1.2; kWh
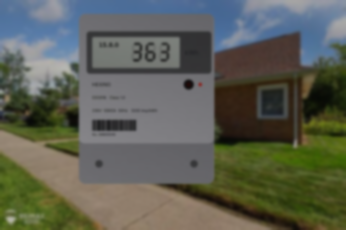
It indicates 363; kWh
